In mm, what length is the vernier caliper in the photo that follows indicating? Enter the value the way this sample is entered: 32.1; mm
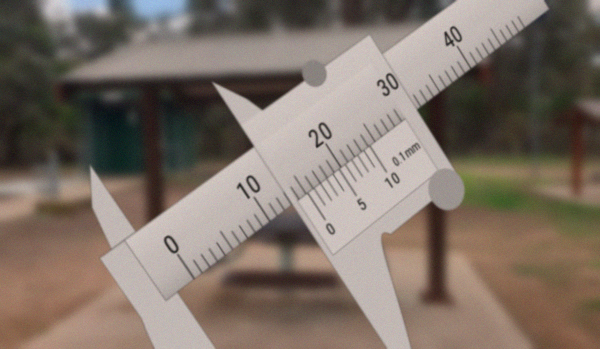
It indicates 15.2; mm
